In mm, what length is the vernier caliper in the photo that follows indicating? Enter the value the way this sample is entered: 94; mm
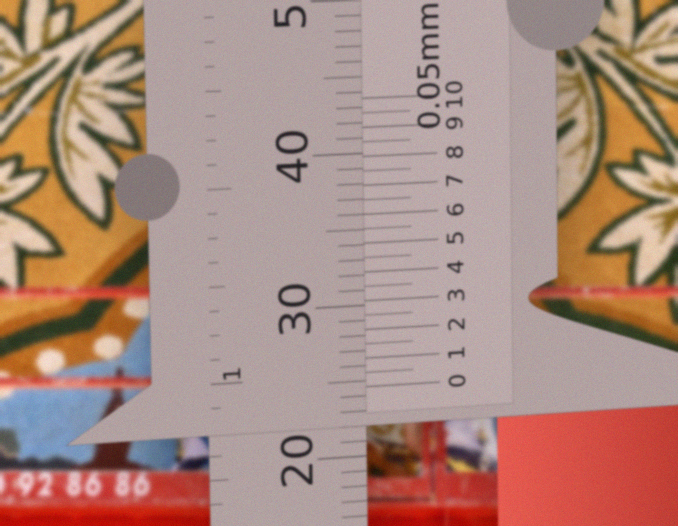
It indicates 24.6; mm
